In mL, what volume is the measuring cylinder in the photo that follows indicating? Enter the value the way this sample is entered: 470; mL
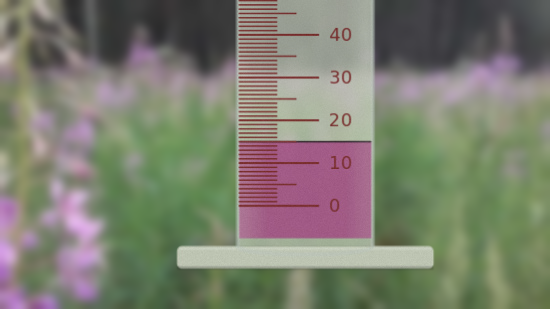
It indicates 15; mL
